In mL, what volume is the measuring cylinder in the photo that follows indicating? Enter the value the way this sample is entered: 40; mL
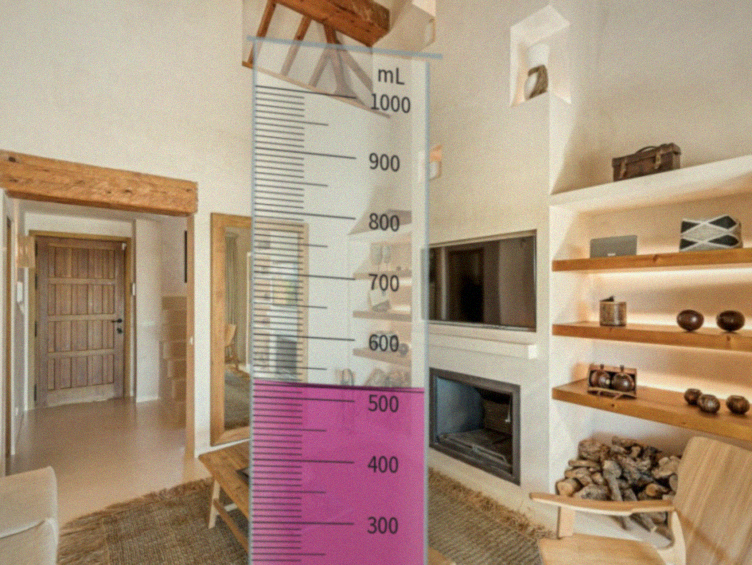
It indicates 520; mL
